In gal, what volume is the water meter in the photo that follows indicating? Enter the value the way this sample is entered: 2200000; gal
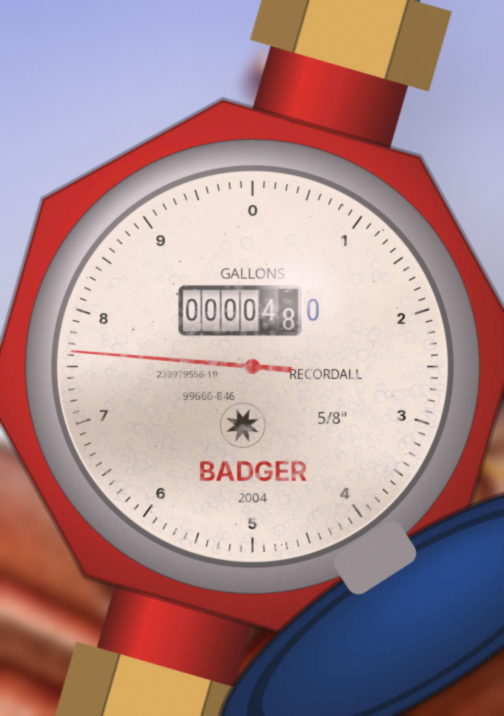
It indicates 477.6; gal
